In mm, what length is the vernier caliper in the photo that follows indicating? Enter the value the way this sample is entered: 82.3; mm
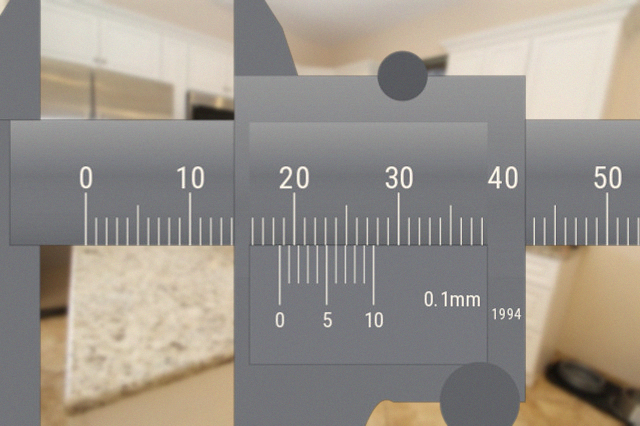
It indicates 18.6; mm
